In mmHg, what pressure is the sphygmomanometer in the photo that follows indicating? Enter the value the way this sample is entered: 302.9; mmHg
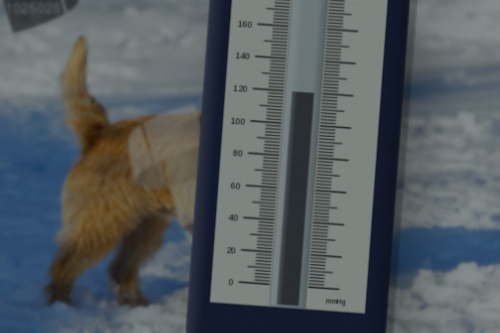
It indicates 120; mmHg
